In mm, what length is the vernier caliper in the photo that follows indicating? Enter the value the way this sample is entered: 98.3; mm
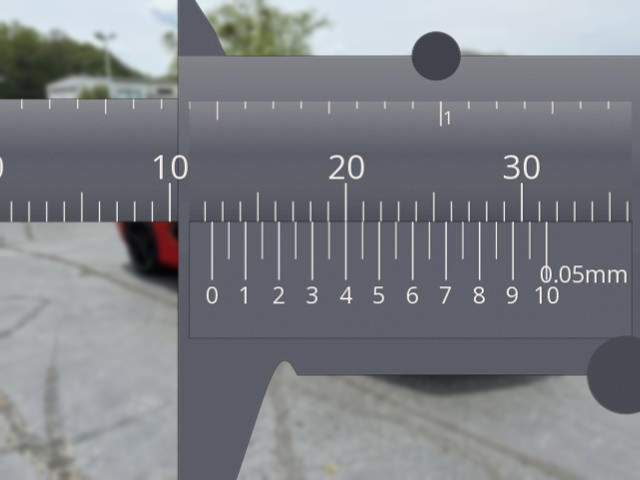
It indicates 12.4; mm
